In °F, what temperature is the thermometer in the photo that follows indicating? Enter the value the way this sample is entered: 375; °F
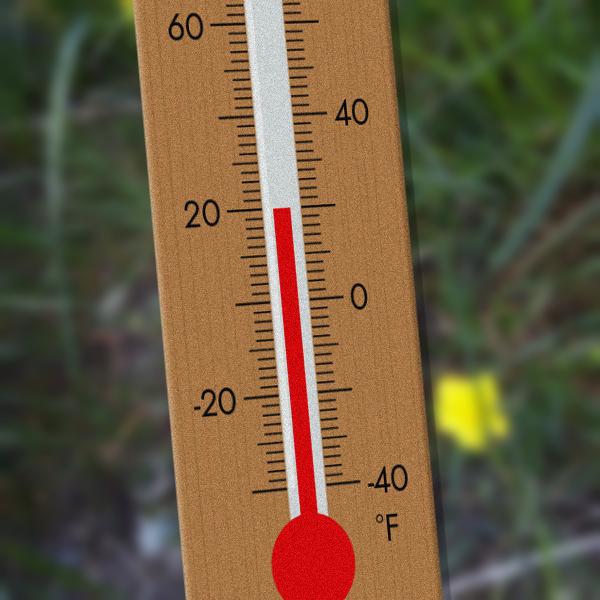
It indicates 20; °F
